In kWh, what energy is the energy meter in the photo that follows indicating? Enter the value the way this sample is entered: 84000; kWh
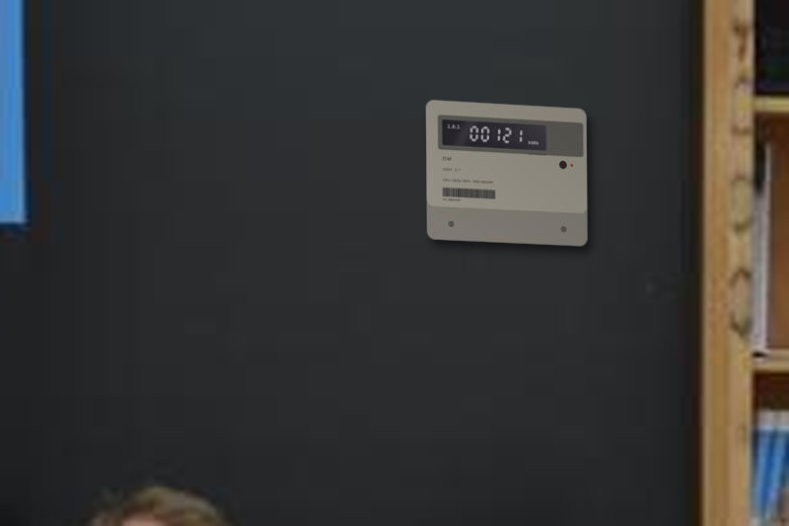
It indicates 121; kWh
